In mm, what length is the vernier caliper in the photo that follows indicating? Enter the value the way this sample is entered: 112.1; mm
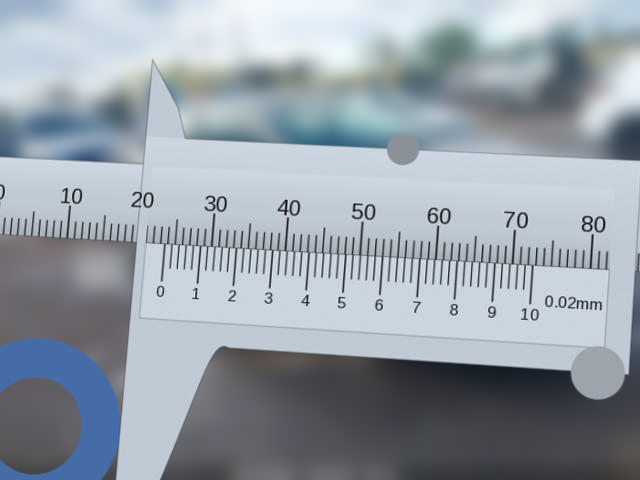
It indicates 23.6; mm
